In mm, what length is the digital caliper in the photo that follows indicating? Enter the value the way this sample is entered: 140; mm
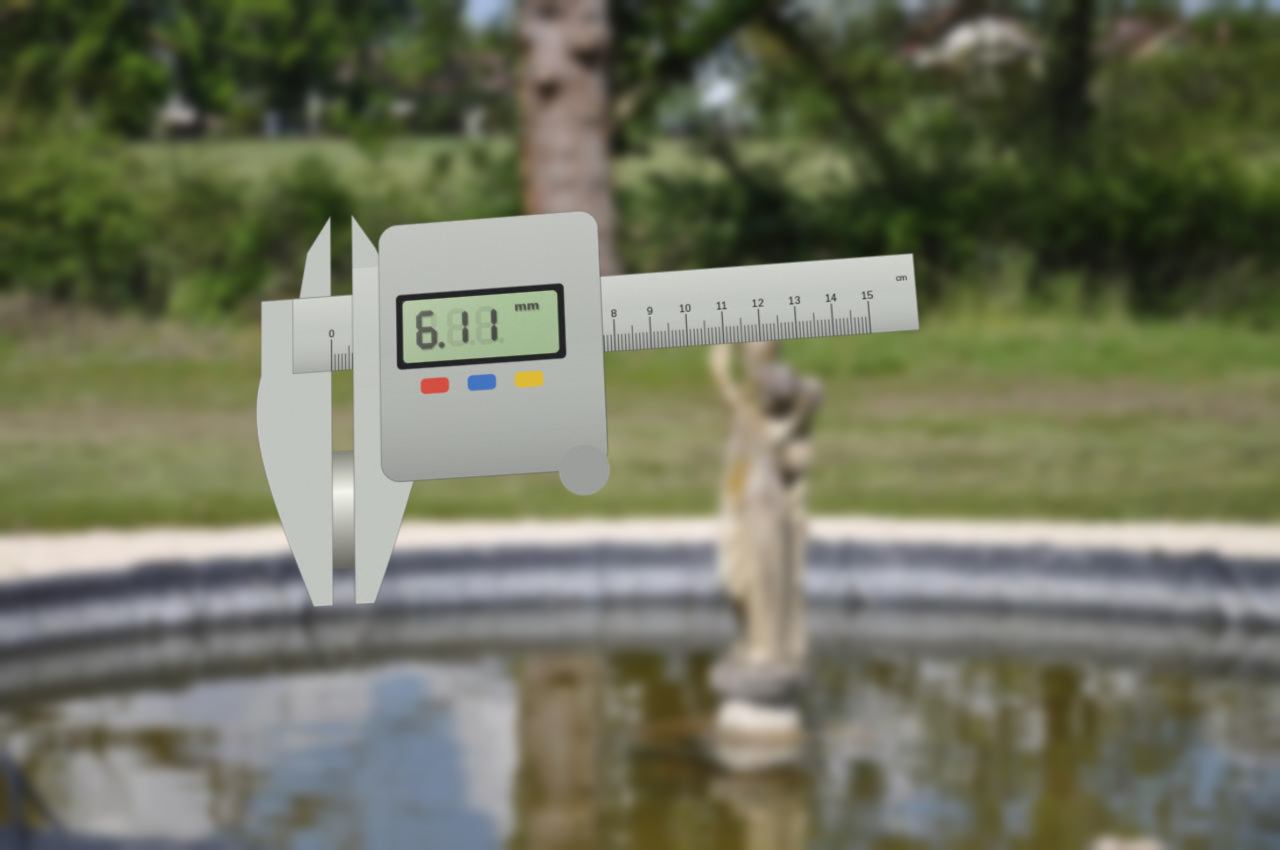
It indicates 6.11; mm
